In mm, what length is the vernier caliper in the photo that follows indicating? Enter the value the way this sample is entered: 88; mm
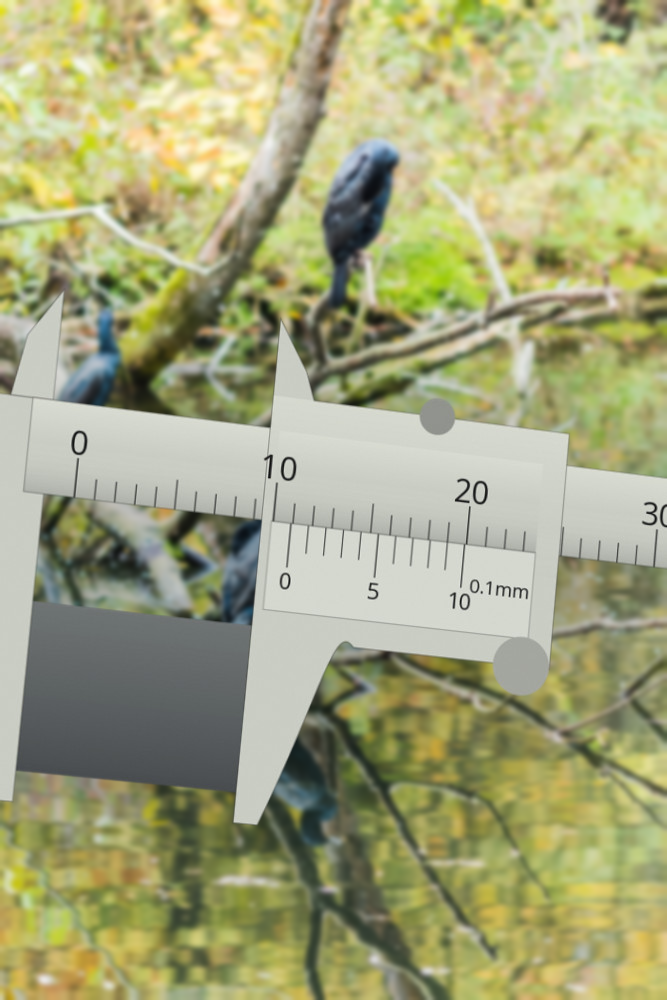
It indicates 10.9; mm
